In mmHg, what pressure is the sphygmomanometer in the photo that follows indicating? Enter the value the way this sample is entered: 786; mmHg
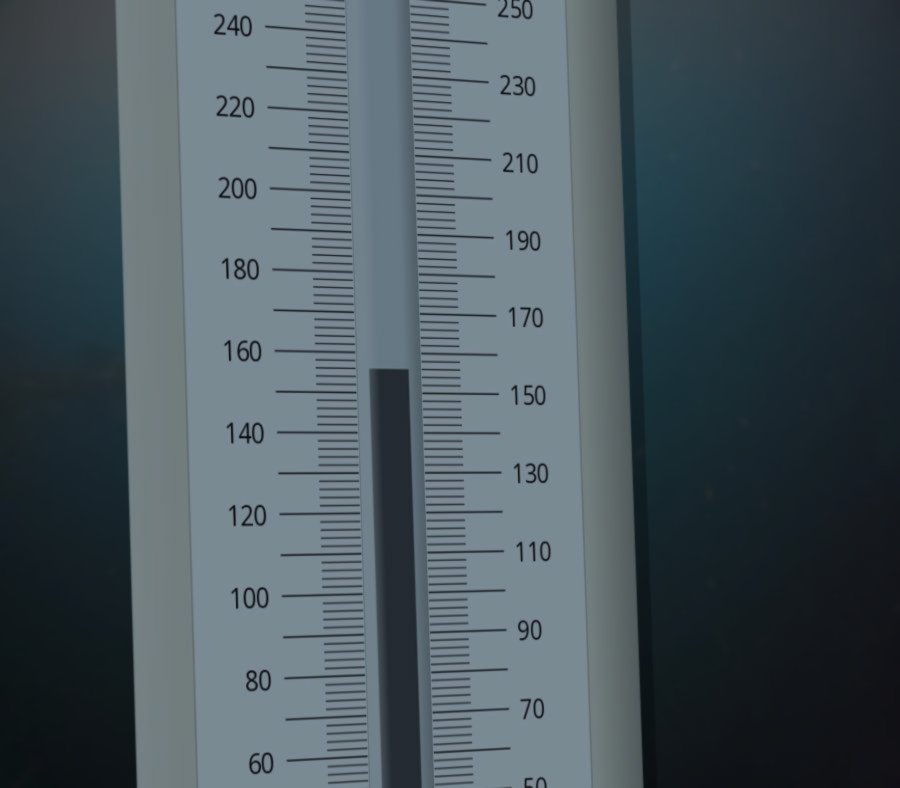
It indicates 156; mmHg
